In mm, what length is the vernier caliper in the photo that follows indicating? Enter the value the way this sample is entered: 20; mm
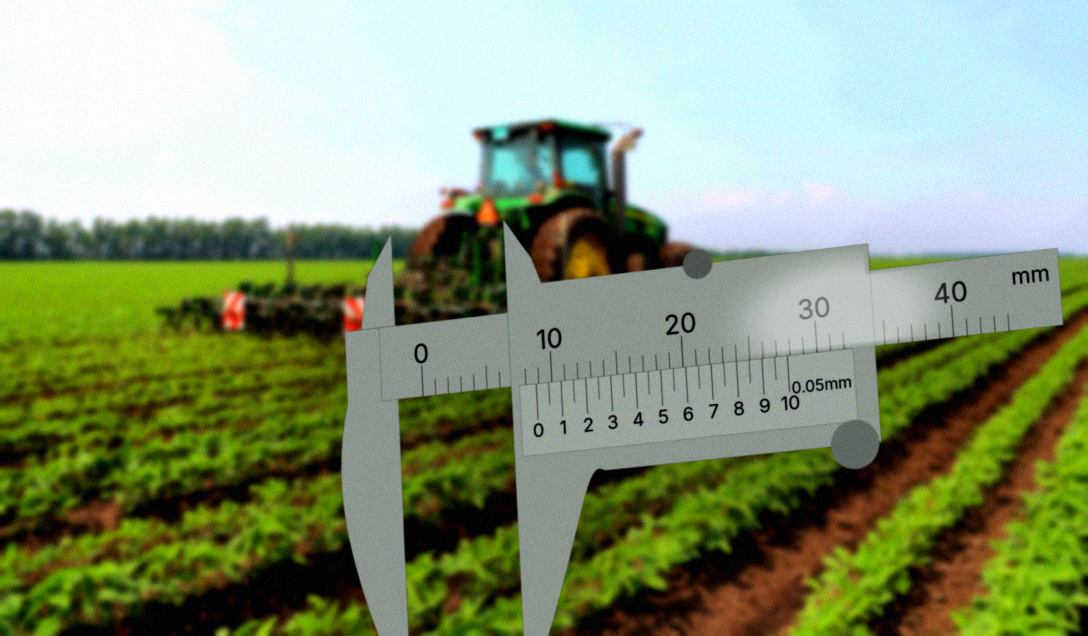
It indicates 8.8; mm
